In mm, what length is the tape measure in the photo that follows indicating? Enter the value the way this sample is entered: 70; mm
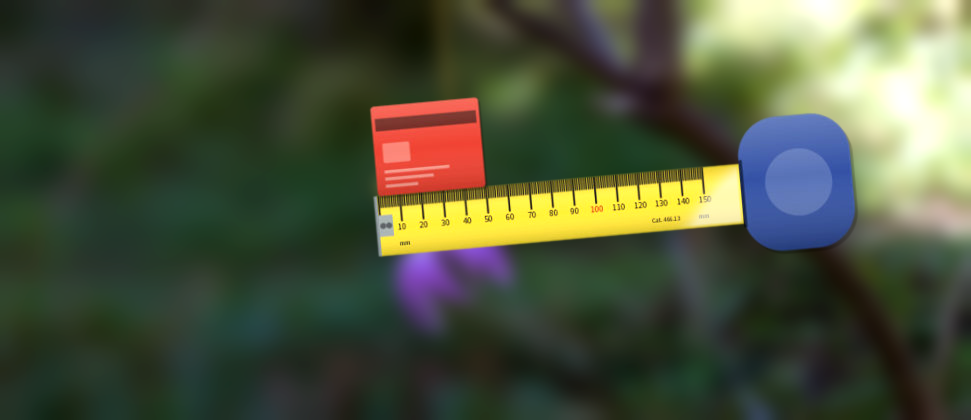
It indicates 50; mm
